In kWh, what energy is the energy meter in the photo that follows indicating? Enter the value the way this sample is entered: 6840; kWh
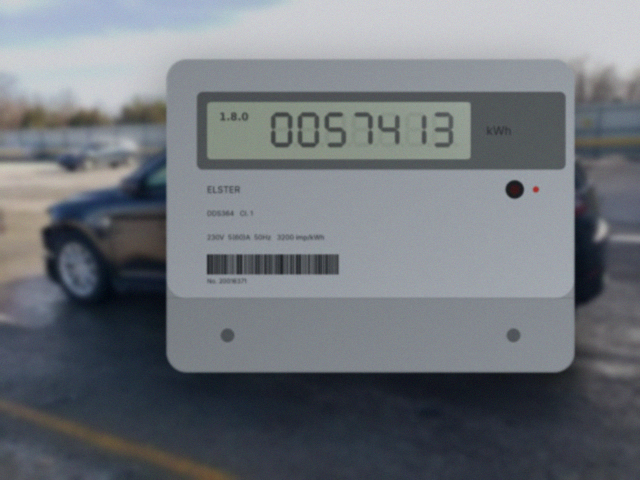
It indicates 57413; kWh
